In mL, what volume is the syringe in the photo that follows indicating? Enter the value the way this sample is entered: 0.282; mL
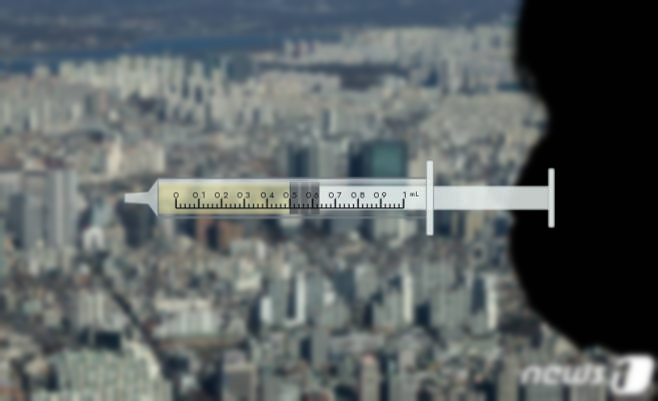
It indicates 0.5; mL
